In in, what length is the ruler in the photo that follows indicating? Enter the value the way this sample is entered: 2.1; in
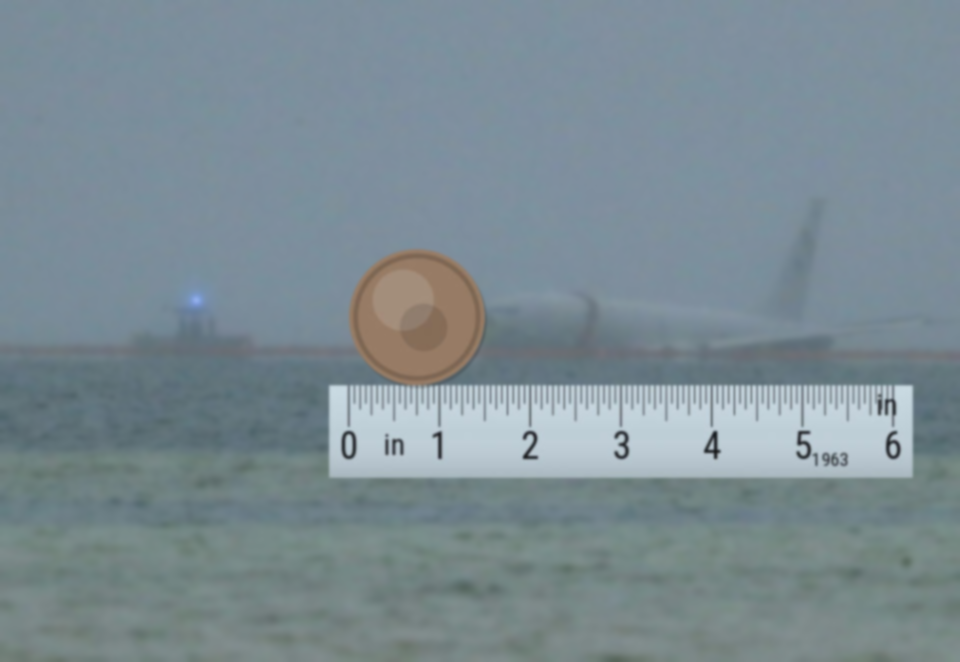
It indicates 1.5; in
